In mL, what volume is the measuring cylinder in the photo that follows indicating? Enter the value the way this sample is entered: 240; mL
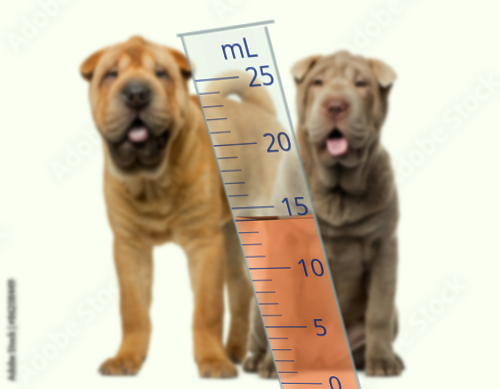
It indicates 14; mL
